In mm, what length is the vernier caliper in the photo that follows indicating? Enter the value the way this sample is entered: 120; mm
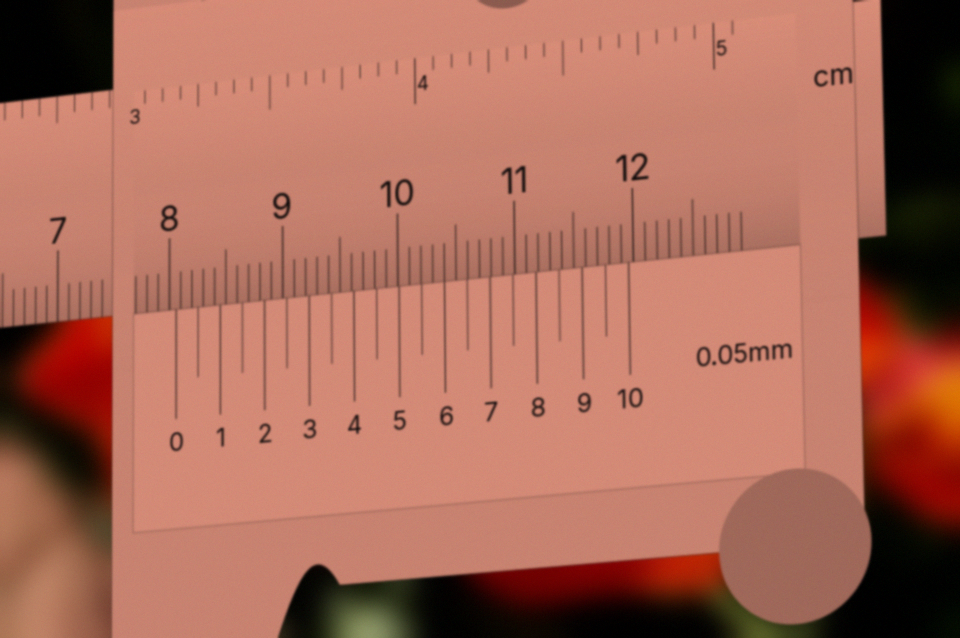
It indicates 80.6; mm
